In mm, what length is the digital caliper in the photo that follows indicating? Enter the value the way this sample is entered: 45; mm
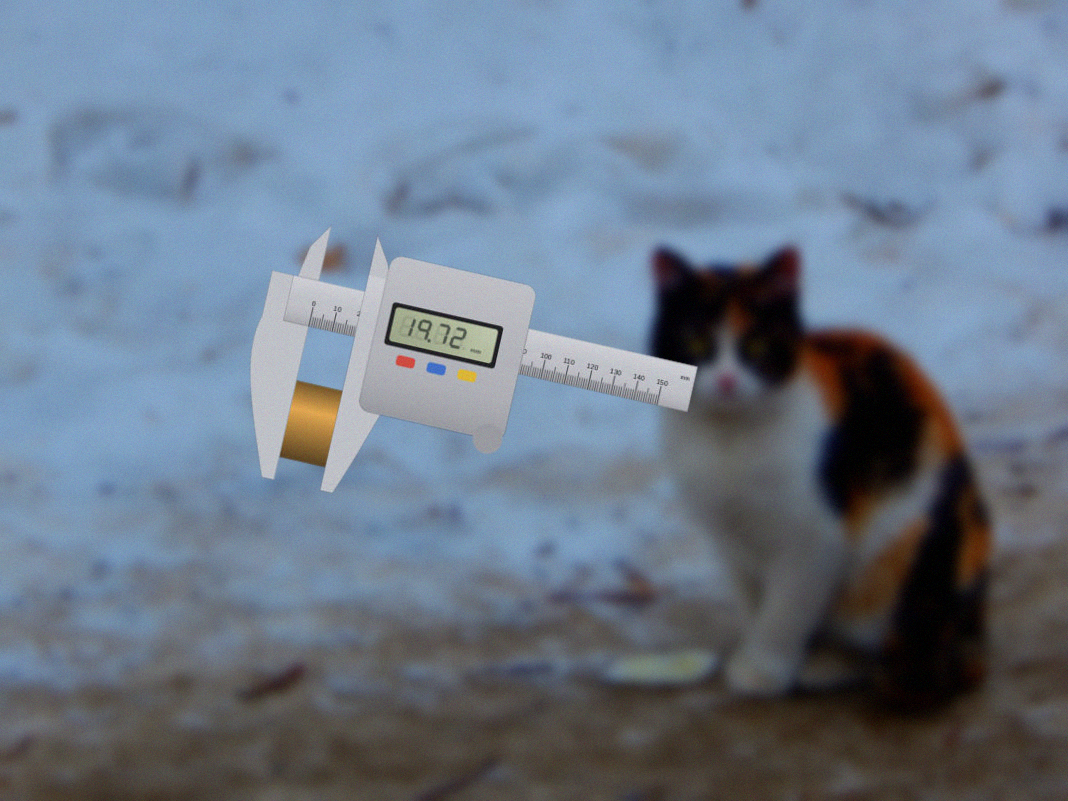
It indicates 19.72; mm
